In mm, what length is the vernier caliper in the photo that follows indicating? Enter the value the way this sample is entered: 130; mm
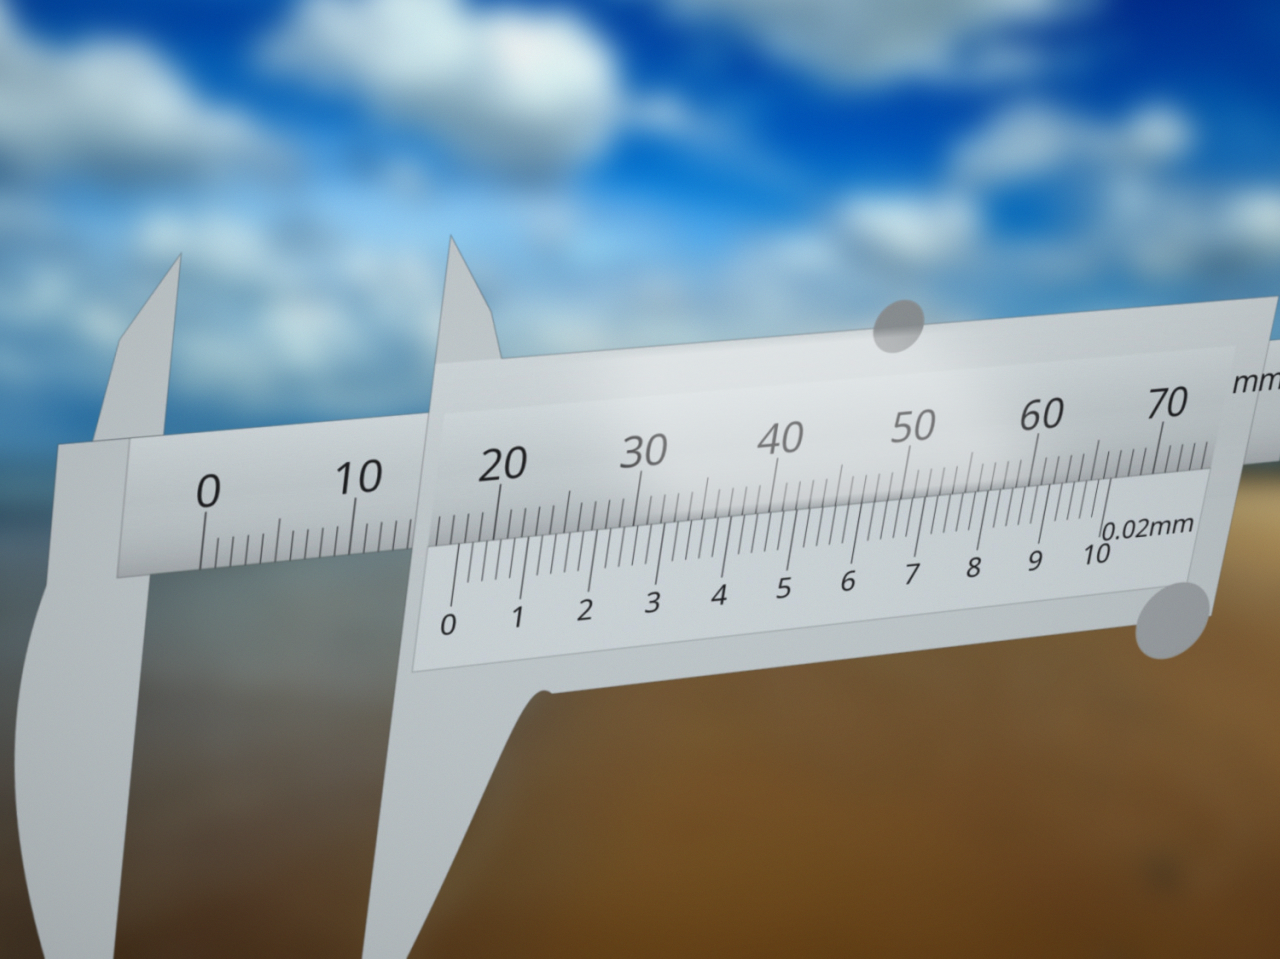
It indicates 17.6; mm
